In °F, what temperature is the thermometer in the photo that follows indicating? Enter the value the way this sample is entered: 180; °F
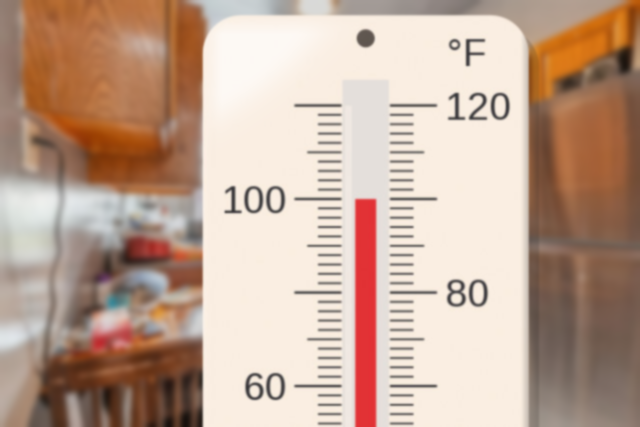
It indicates 100; °F
